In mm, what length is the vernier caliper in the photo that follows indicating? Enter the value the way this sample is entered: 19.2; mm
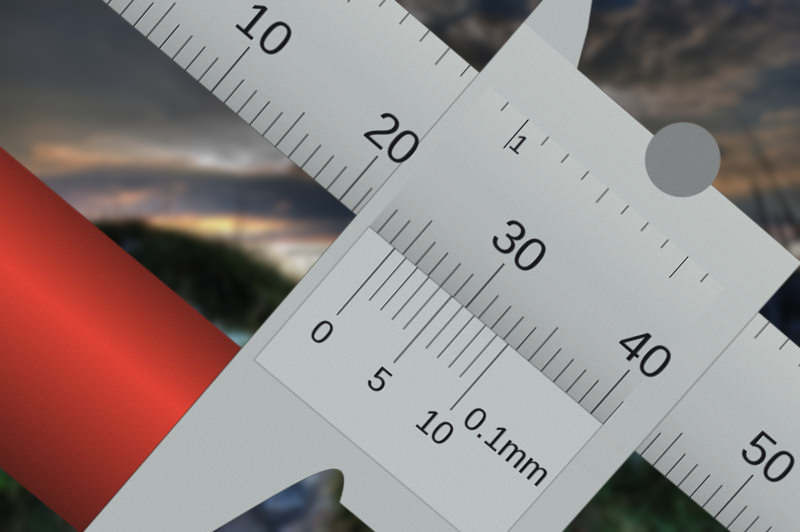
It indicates 24.4; mm
